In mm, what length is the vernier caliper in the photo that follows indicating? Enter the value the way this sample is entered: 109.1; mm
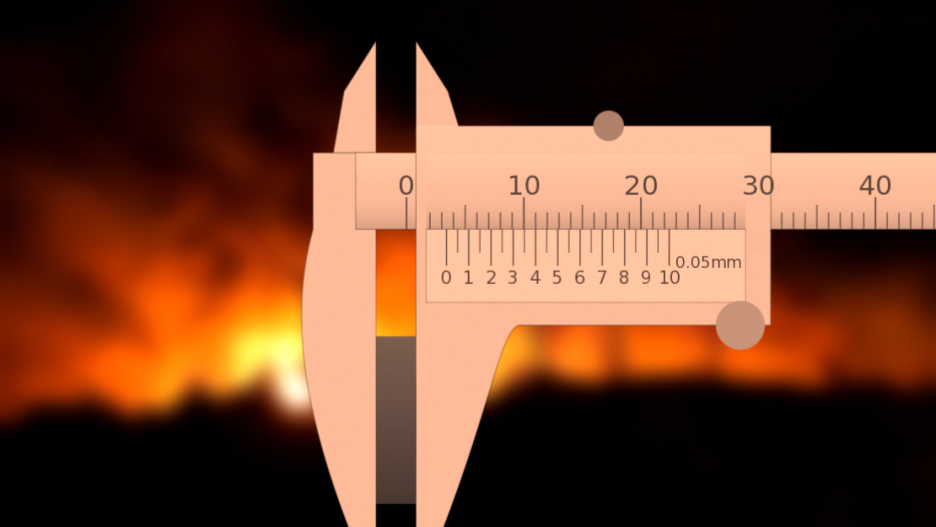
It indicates 3.4; mm
